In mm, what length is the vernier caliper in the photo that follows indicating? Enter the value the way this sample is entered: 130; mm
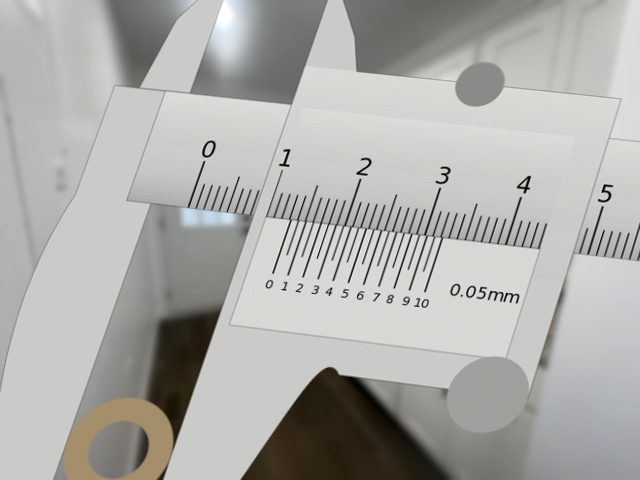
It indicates 13.2; mm
